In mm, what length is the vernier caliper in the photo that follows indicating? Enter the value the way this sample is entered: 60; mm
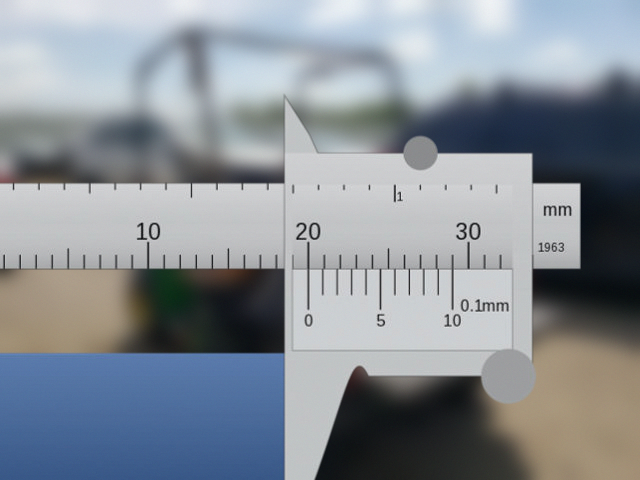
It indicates 20.0; mm
